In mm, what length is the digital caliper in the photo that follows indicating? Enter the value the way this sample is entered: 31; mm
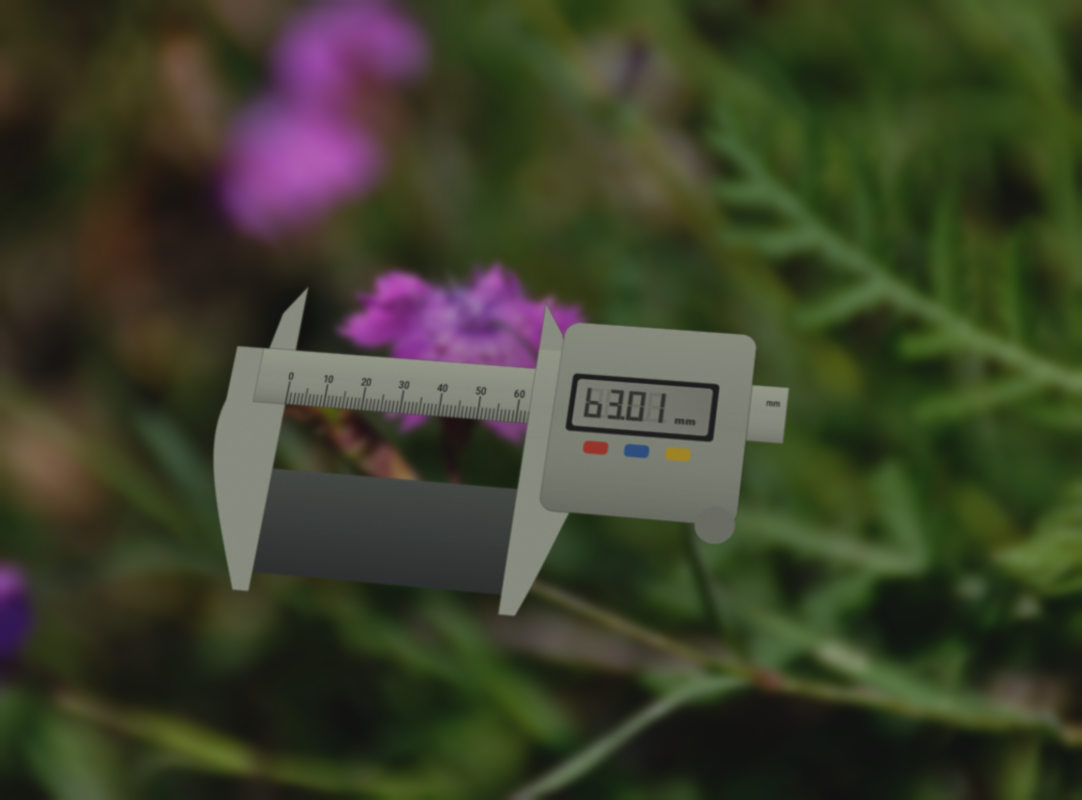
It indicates 63.01; mm
